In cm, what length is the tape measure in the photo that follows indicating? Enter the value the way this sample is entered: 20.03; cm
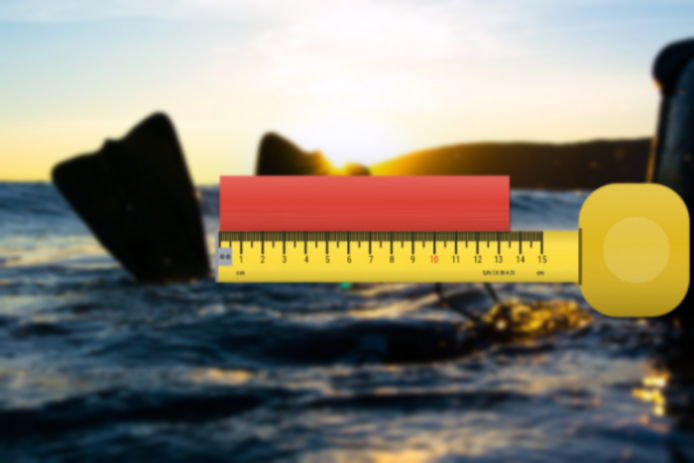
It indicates 13.5; cm
